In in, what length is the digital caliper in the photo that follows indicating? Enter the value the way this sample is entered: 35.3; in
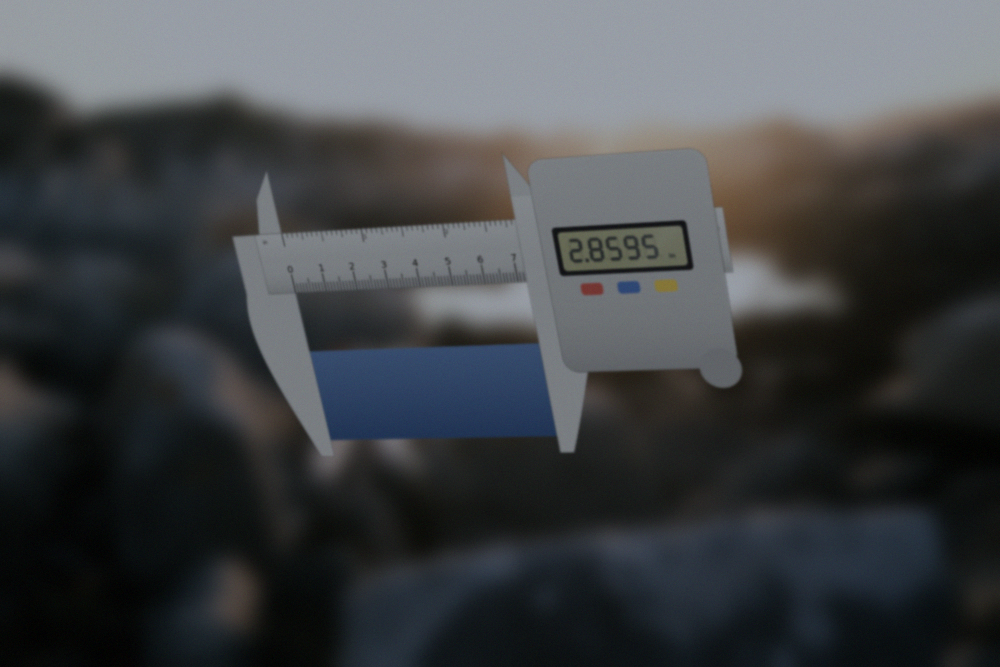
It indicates 2.8595; in
